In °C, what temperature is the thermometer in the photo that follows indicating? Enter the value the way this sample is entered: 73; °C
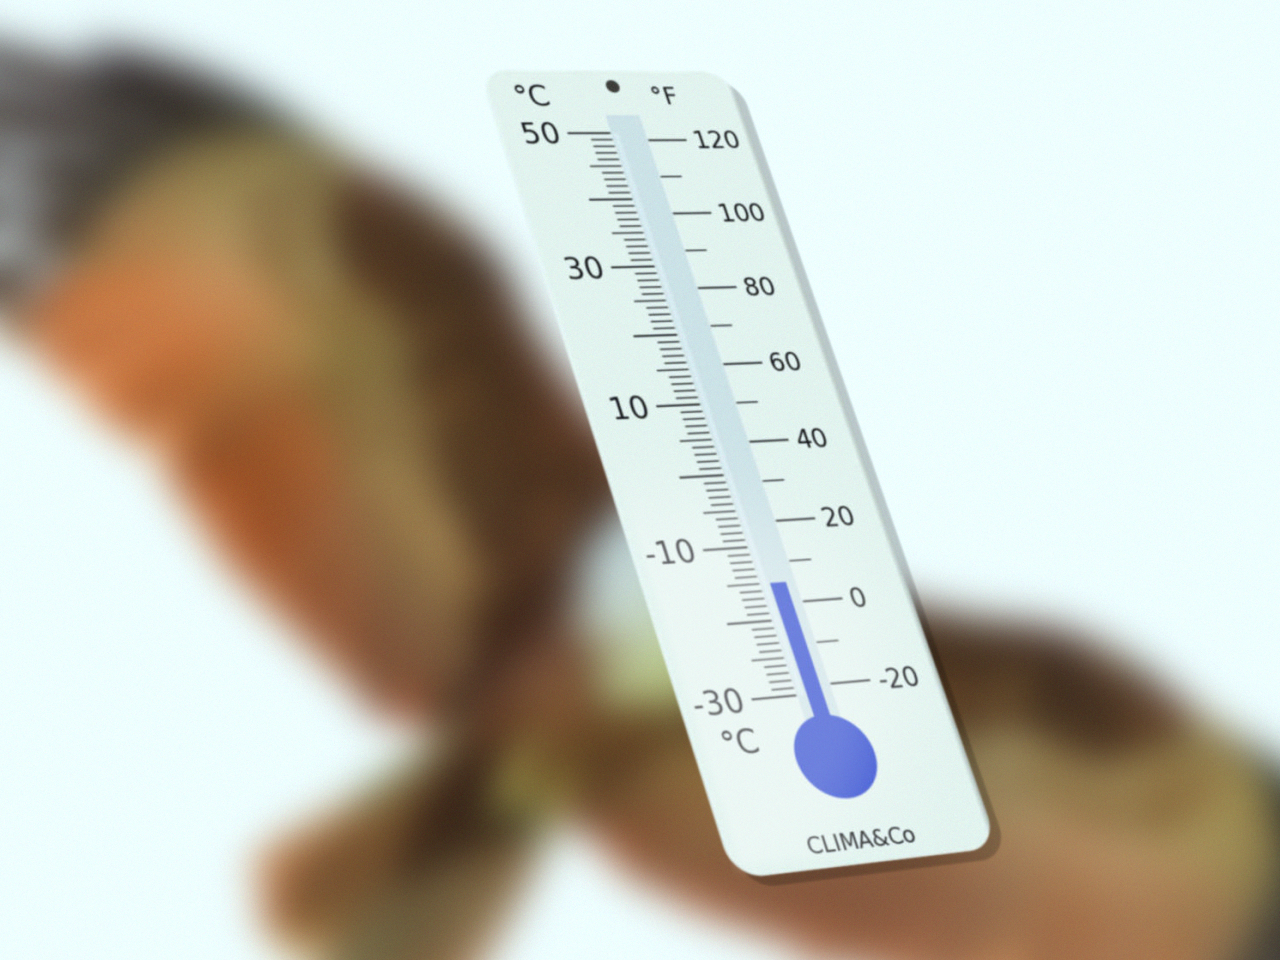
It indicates -15; °C
